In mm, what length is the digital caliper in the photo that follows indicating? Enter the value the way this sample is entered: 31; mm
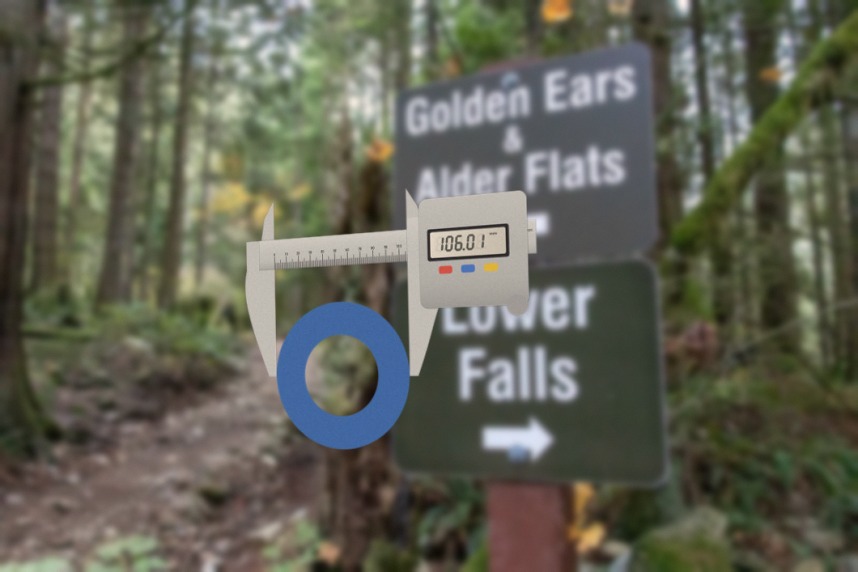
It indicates 106.01; mm
